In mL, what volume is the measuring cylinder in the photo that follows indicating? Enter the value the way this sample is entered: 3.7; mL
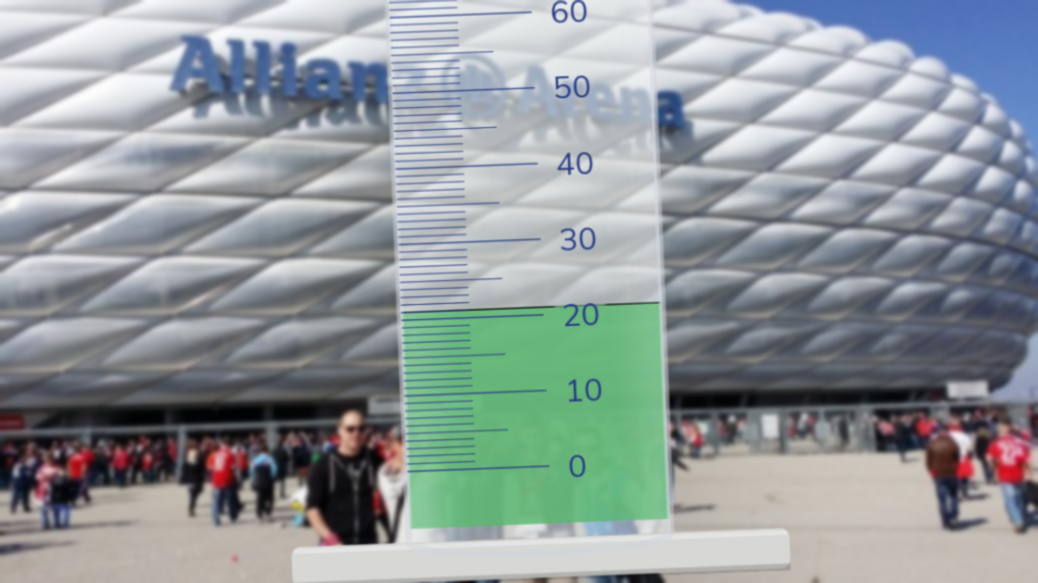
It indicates 21; mL
